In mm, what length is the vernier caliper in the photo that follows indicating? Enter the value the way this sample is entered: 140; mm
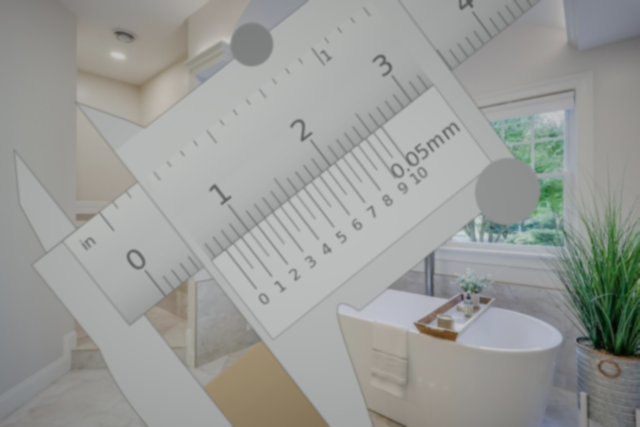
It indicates 7.2; mm
